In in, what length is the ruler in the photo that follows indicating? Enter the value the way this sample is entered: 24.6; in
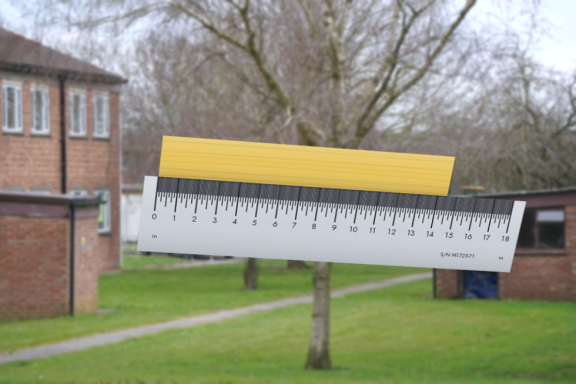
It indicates 14.5; in
